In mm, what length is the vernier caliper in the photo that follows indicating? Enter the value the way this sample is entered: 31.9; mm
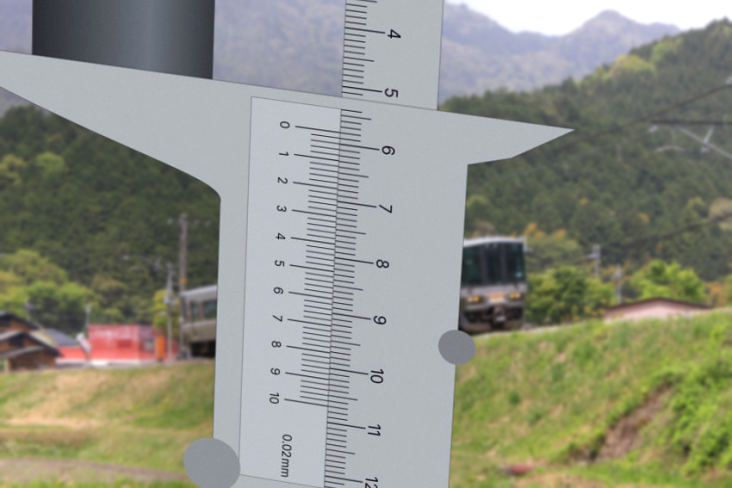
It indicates 58.0; mm
